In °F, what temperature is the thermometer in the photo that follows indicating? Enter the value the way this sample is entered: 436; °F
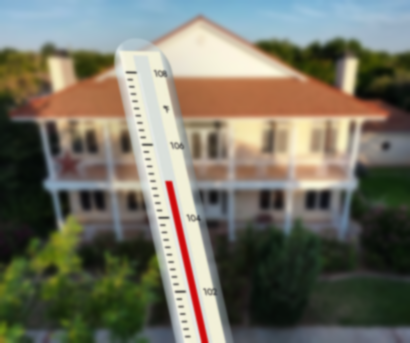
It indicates 105; °F
